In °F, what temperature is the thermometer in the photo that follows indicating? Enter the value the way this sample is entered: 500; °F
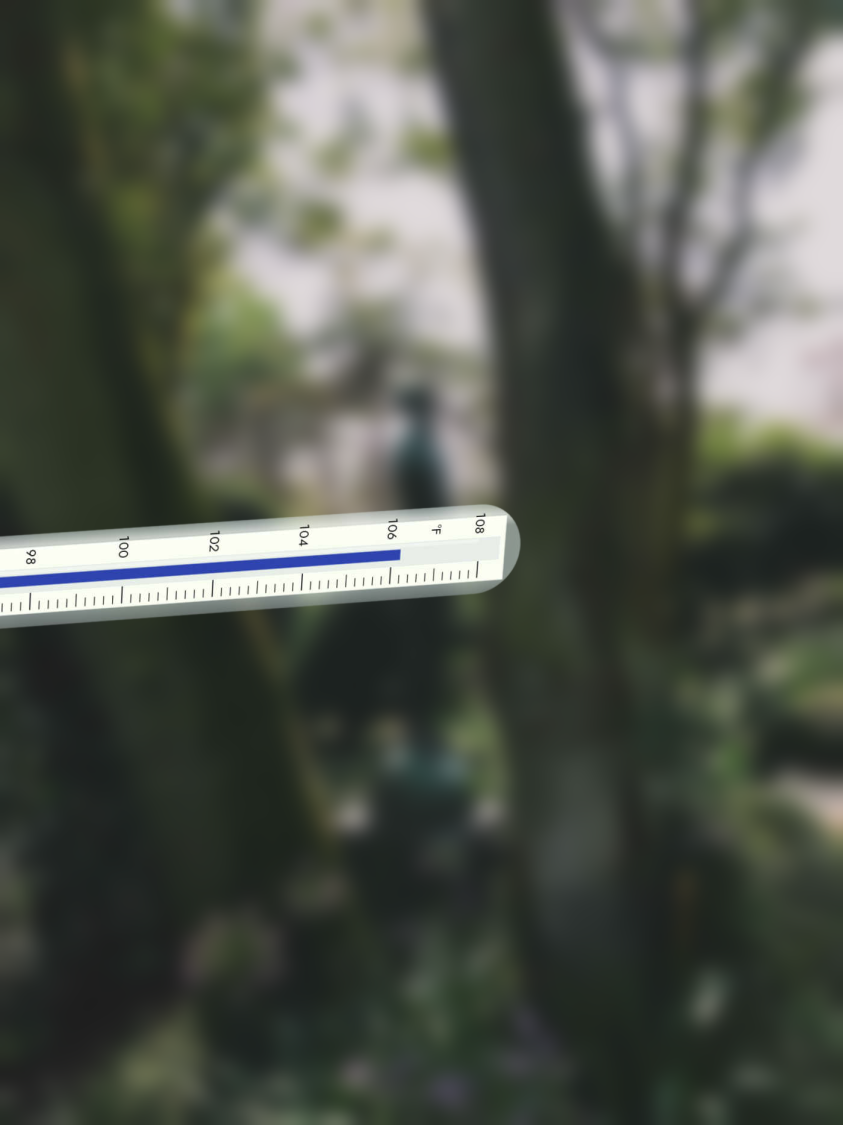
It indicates 106.2; °F
